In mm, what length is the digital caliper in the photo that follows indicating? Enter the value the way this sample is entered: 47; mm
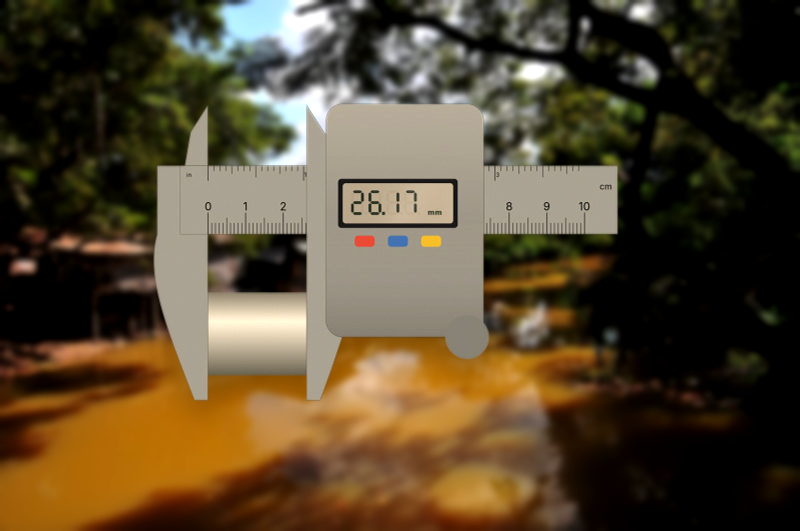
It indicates 26.17; mm
